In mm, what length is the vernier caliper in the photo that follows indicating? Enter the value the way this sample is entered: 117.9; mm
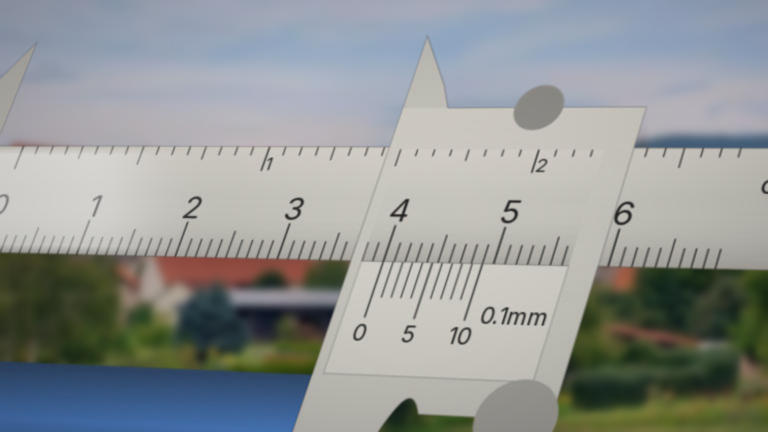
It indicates 40.0; mm
